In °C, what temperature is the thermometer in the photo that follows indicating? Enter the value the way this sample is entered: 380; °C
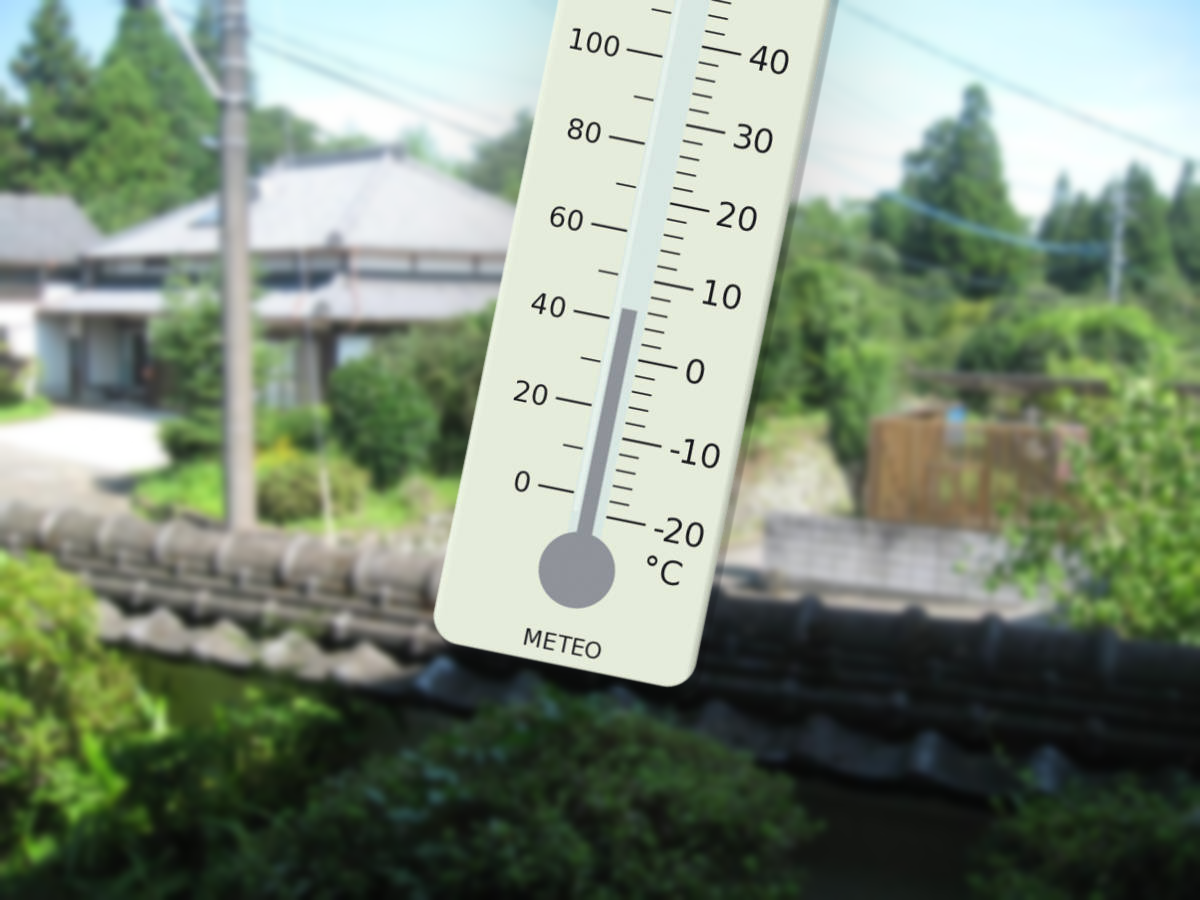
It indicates 6; °C
